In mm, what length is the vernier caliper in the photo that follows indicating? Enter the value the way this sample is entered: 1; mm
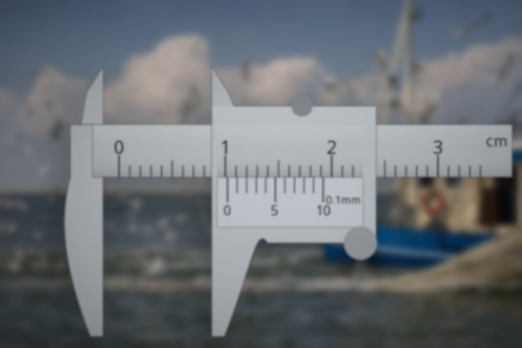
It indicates 10.2; mm
